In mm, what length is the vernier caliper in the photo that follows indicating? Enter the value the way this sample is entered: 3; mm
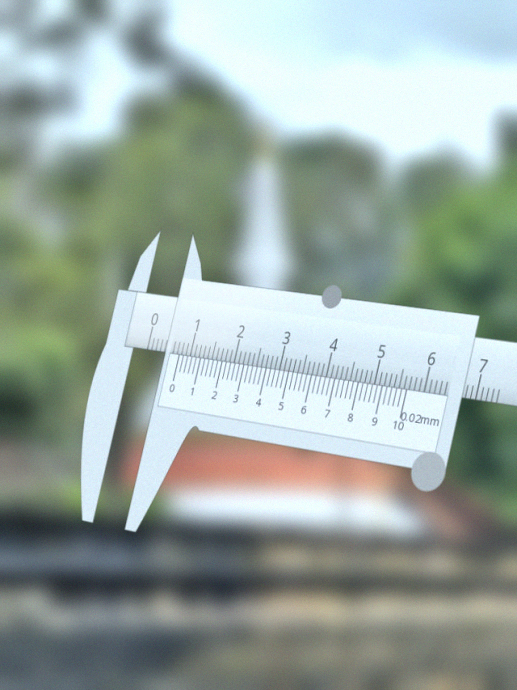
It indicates 7.5; mm
